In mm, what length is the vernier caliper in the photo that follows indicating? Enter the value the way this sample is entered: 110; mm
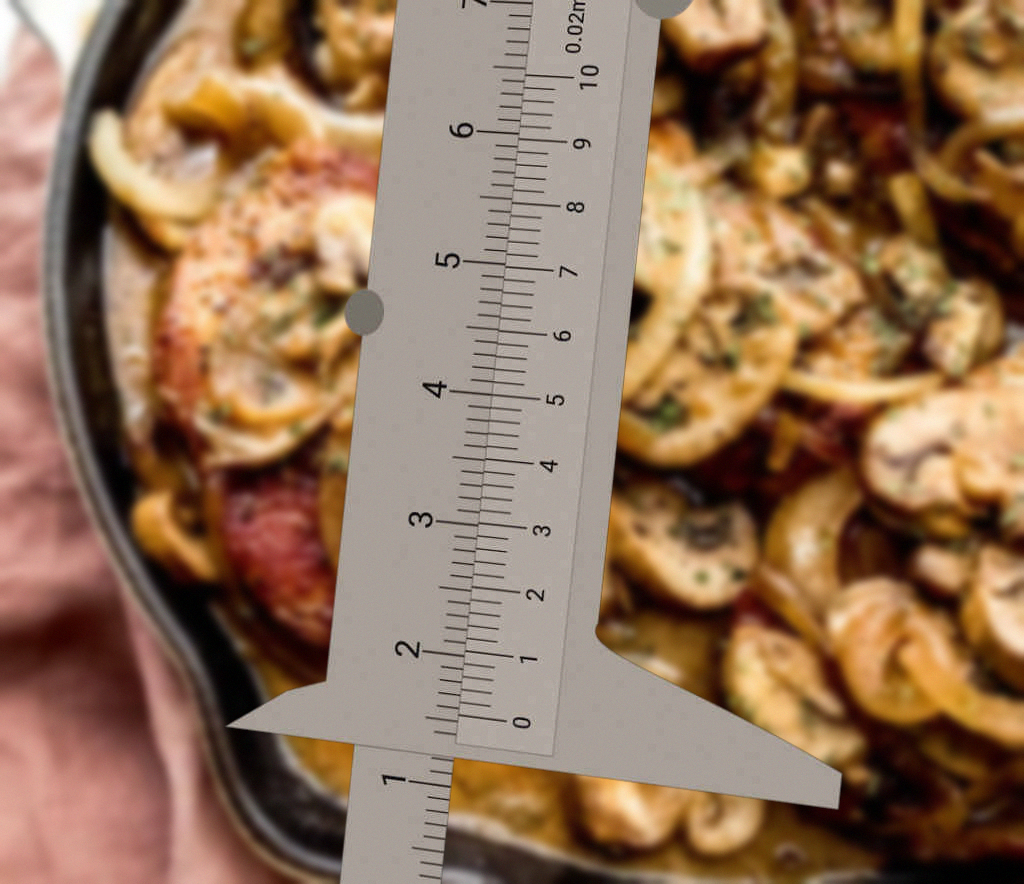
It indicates 15.5; mm
